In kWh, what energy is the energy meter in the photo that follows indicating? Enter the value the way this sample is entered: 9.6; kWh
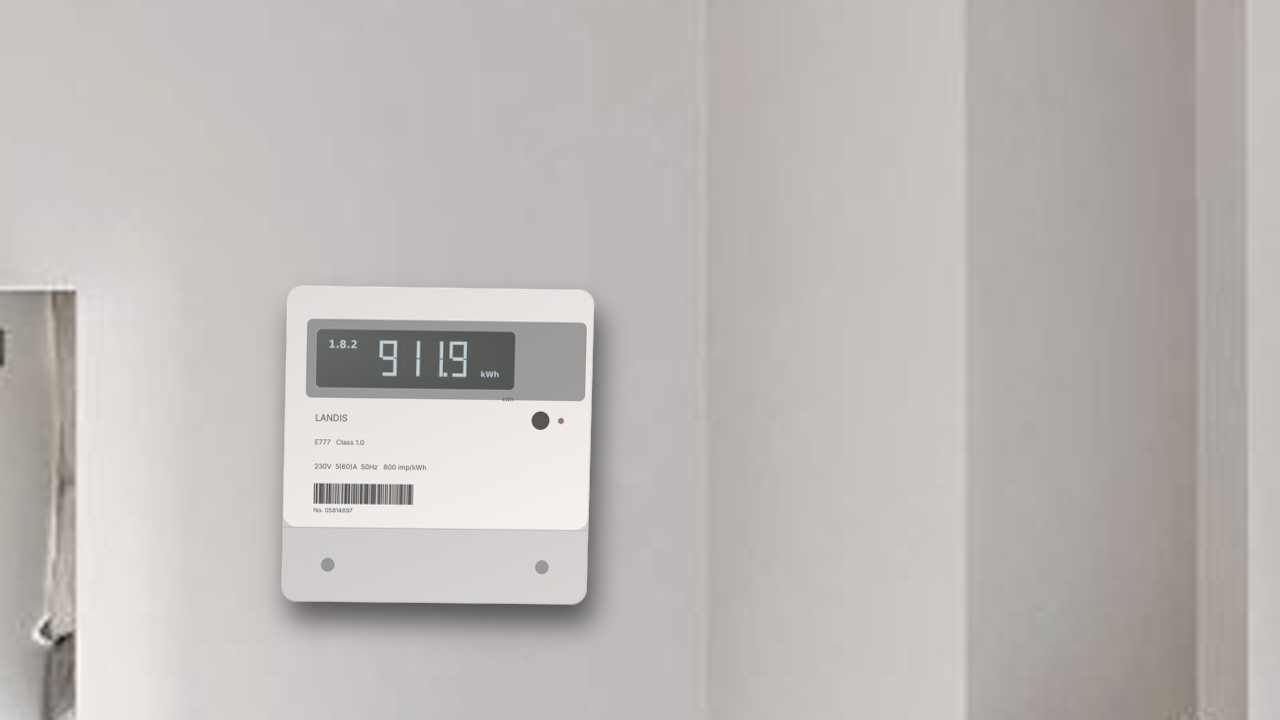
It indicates 911.9; kWh
